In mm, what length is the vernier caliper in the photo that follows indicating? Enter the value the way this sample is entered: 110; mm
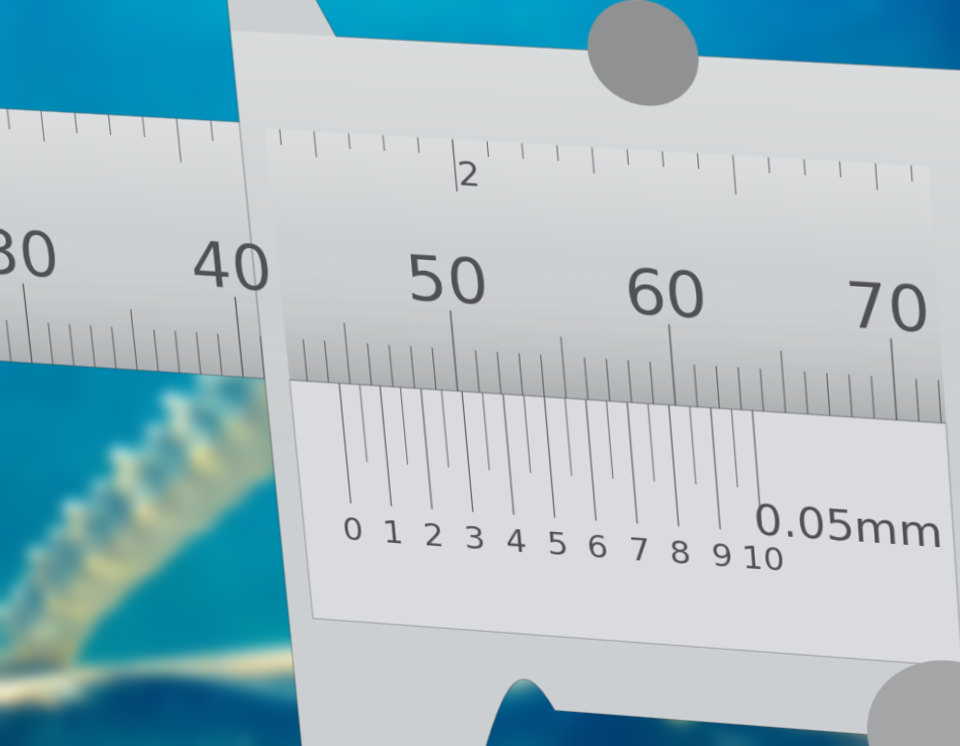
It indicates 44.5; mm
